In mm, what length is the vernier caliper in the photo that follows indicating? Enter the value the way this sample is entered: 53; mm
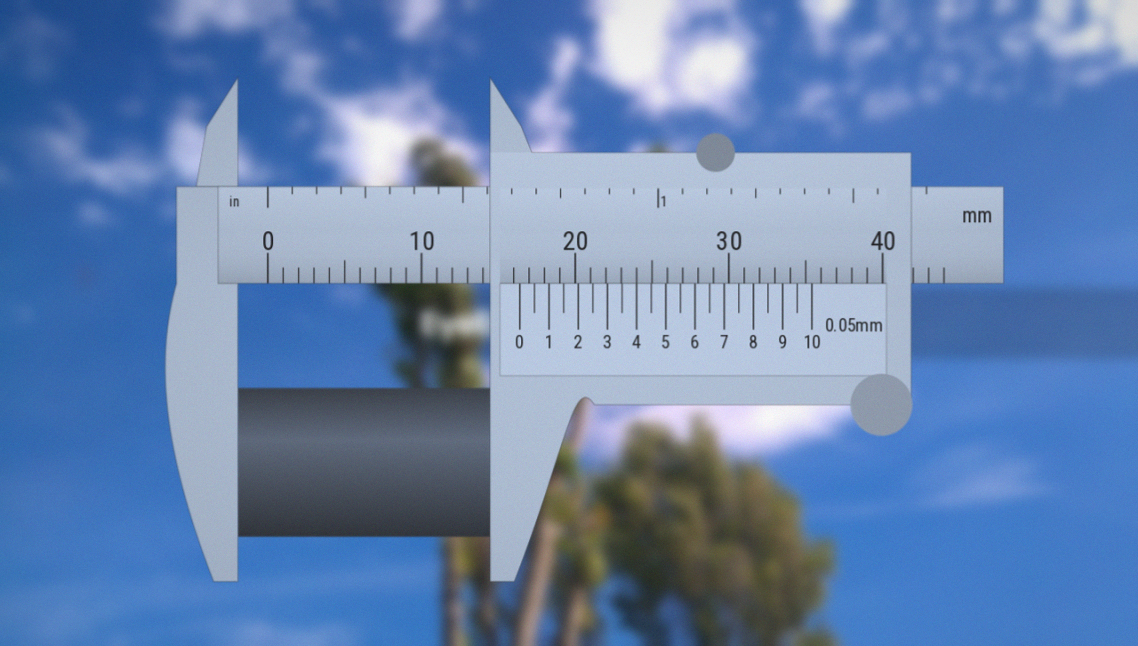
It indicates 16.4; mm
